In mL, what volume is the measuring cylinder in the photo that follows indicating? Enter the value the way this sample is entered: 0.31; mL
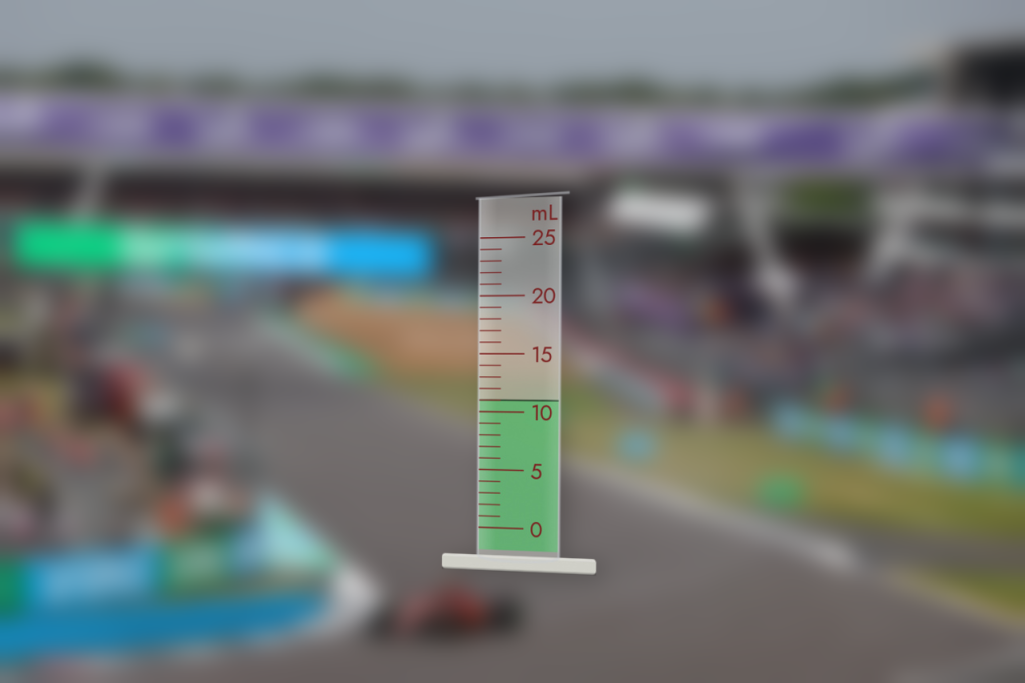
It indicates 11; mL
